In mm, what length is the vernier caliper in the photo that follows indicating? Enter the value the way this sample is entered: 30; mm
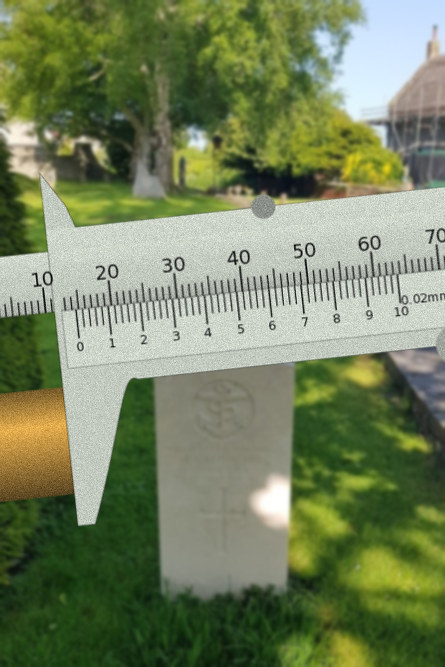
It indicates 14.6; mm
